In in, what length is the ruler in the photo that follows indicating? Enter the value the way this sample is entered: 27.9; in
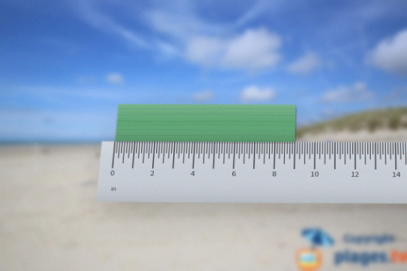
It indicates 9; in
